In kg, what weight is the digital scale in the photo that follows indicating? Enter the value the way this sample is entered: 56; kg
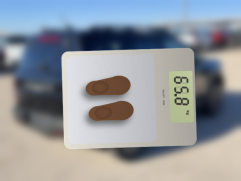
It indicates 65.8; kg
